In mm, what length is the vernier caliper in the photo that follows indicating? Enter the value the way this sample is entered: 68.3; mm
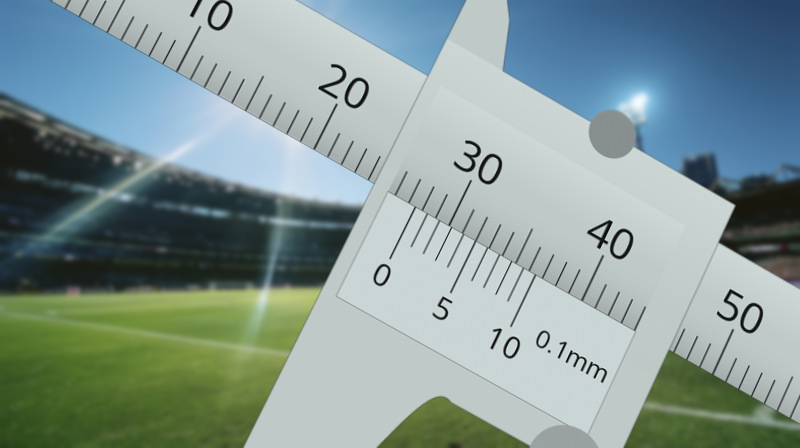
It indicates 27.5; mm
